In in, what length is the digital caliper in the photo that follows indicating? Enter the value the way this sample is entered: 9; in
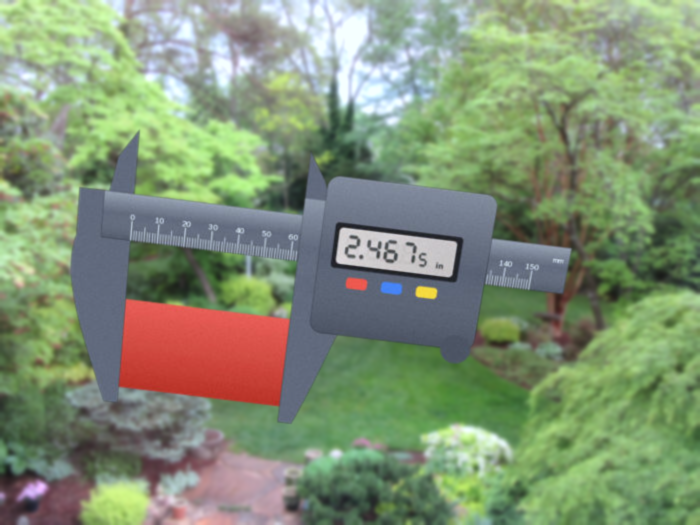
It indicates 2.4675; in
